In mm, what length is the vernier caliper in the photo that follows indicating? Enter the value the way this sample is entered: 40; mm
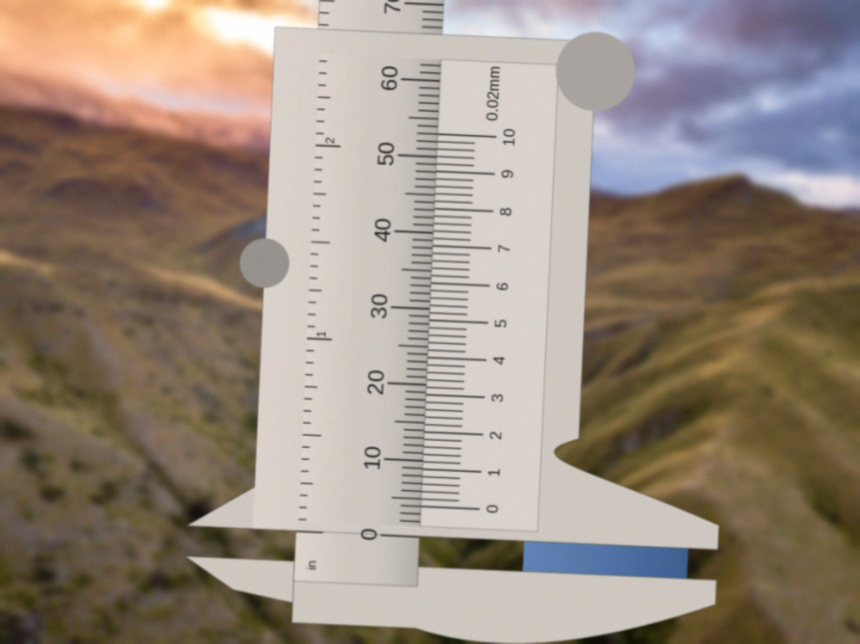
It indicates 4.0; mm
